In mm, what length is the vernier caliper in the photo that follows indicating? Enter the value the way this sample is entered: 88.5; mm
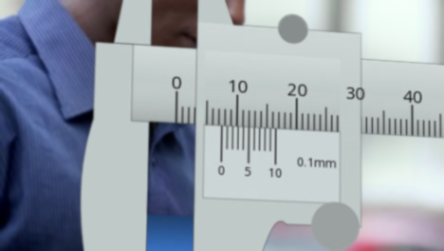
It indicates 7.5; mm
